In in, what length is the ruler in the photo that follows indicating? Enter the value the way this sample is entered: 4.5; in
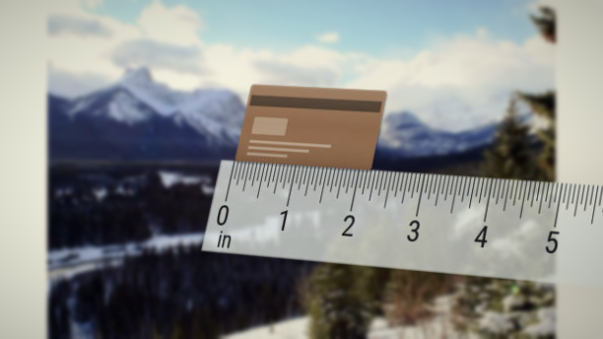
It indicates 2.1875; in
